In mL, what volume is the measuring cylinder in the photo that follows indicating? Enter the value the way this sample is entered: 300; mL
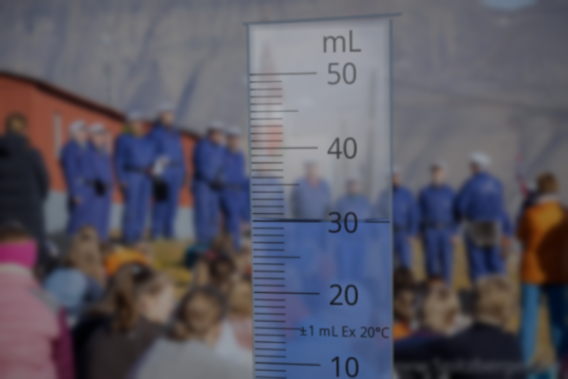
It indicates 30; mL
